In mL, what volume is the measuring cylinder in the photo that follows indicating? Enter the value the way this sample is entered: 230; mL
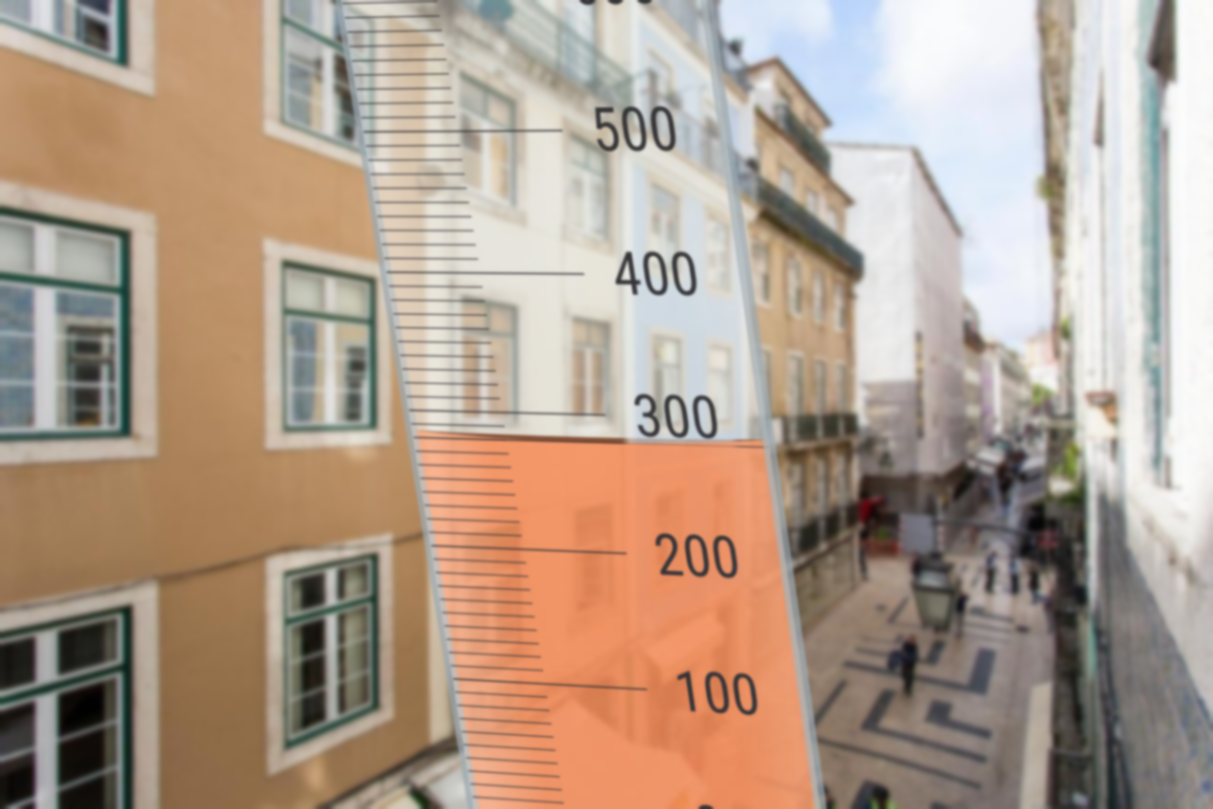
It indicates 280; mL
